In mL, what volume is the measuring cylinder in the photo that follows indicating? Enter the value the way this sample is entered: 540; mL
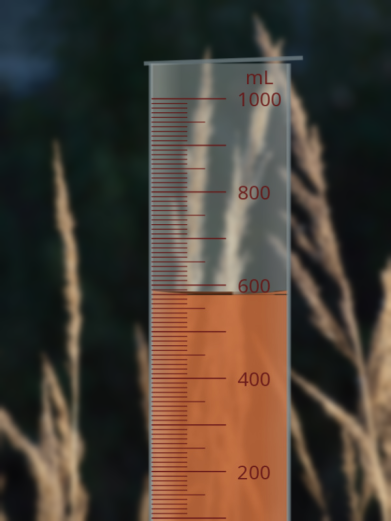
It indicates 580; mL
